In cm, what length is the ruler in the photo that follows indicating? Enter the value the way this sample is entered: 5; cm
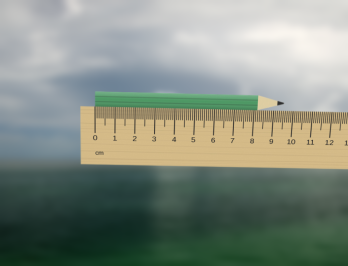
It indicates 9.5; cm
